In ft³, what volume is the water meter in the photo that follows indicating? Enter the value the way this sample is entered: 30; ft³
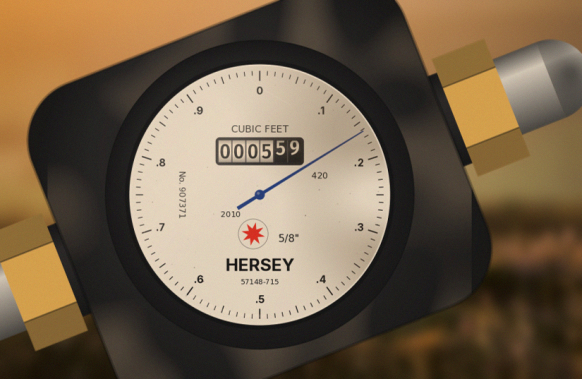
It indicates 559.16; ft³
